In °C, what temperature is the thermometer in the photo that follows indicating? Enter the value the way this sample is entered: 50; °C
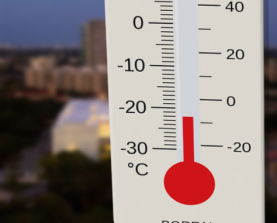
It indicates -22; °C
